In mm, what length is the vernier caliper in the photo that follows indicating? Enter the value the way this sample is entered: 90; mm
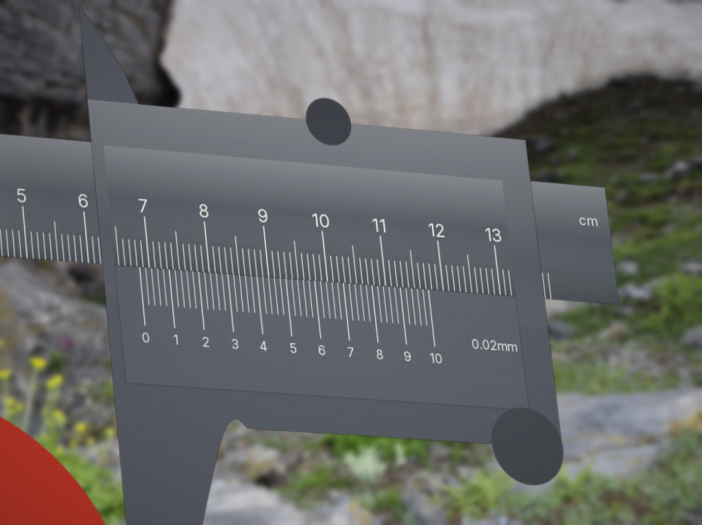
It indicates 68.4; mm
